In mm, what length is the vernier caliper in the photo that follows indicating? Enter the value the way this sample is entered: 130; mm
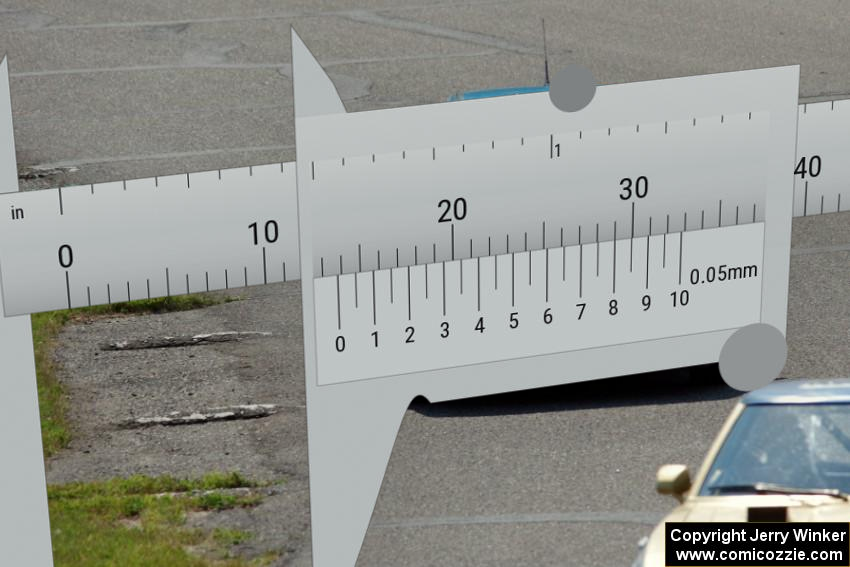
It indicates 13.8; mm
